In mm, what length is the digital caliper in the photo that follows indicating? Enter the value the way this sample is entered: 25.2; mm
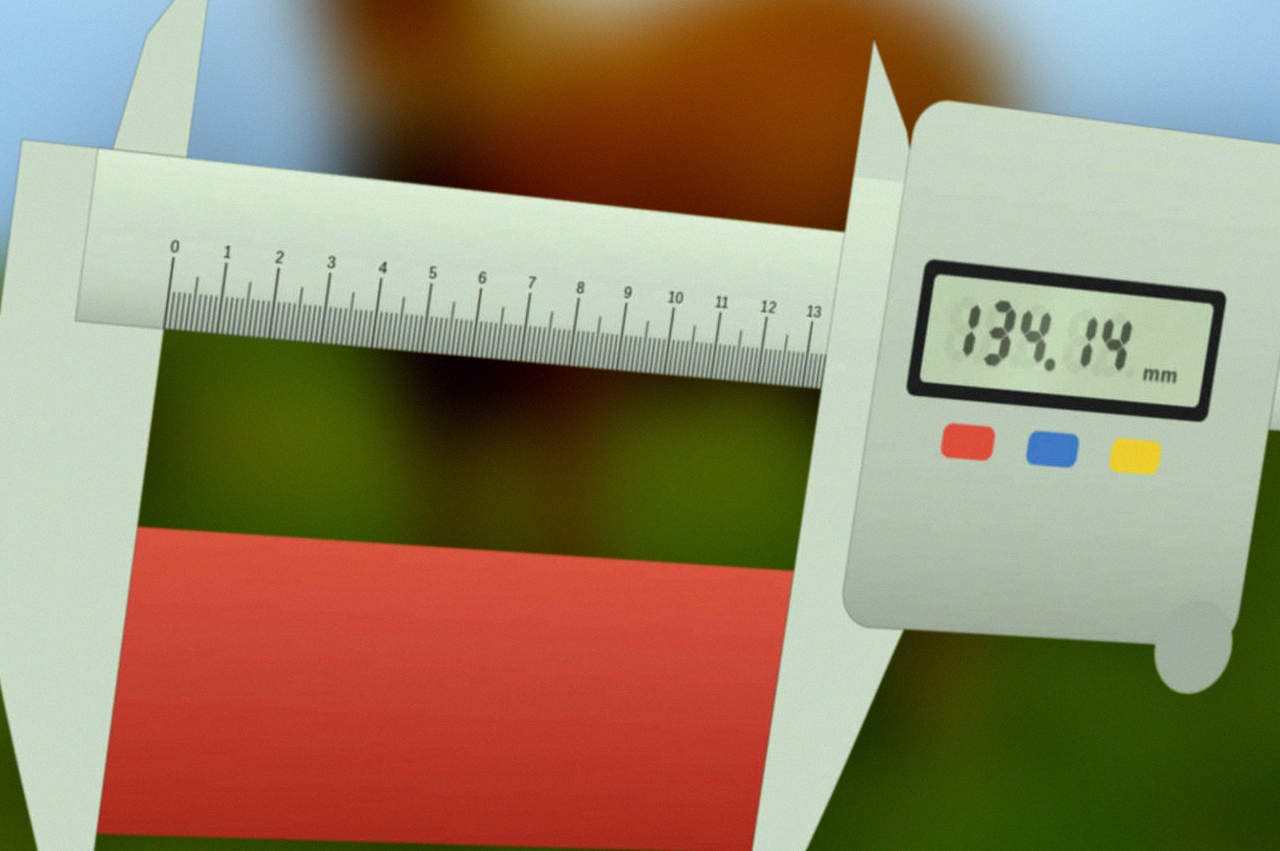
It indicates 134.14; mm
